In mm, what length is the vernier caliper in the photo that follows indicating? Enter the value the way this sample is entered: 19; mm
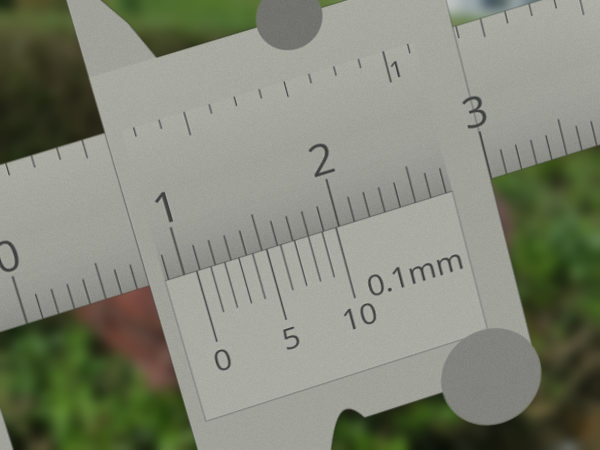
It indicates 10.8; mm
